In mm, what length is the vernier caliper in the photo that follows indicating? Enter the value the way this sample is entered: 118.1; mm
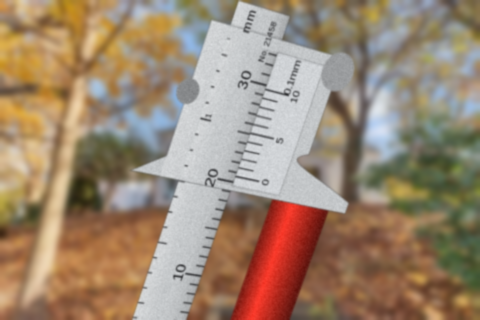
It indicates 20.6; mm
